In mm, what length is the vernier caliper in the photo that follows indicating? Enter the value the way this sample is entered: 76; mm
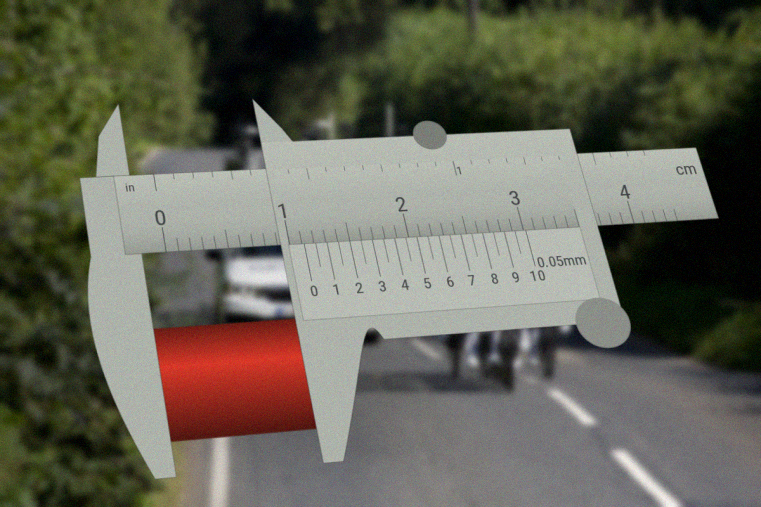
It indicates 11.2; mm
